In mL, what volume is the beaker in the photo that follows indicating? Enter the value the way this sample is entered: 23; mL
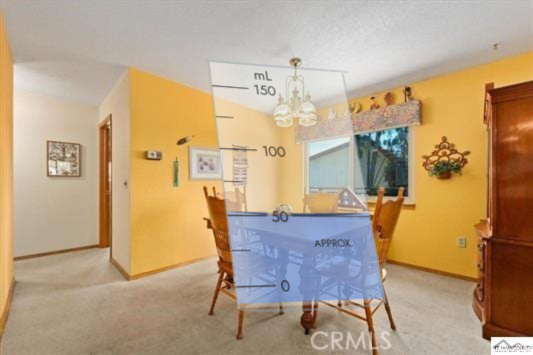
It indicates 50; mL
